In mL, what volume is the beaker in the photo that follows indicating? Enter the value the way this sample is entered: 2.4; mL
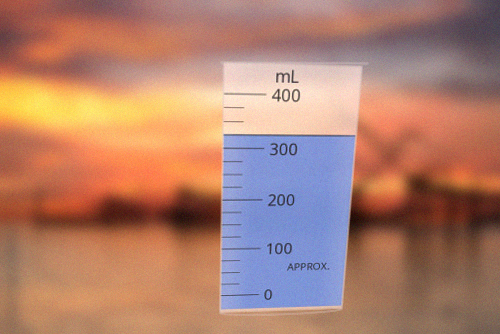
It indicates 325; mL
